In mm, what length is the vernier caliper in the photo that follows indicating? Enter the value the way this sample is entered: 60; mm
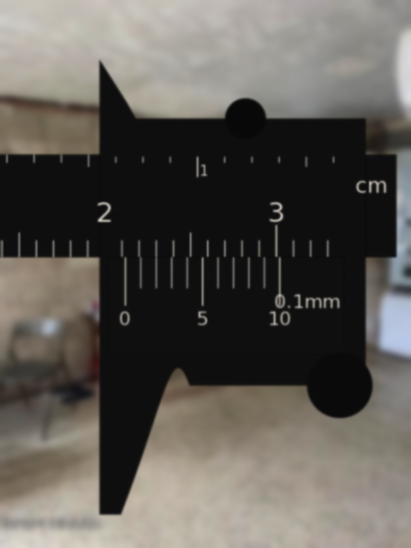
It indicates 21.2; mm
